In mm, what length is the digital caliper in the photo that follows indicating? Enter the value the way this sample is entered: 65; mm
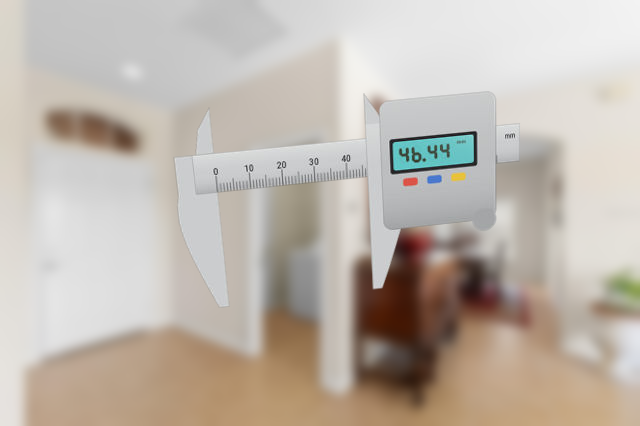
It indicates 46.44; mm
